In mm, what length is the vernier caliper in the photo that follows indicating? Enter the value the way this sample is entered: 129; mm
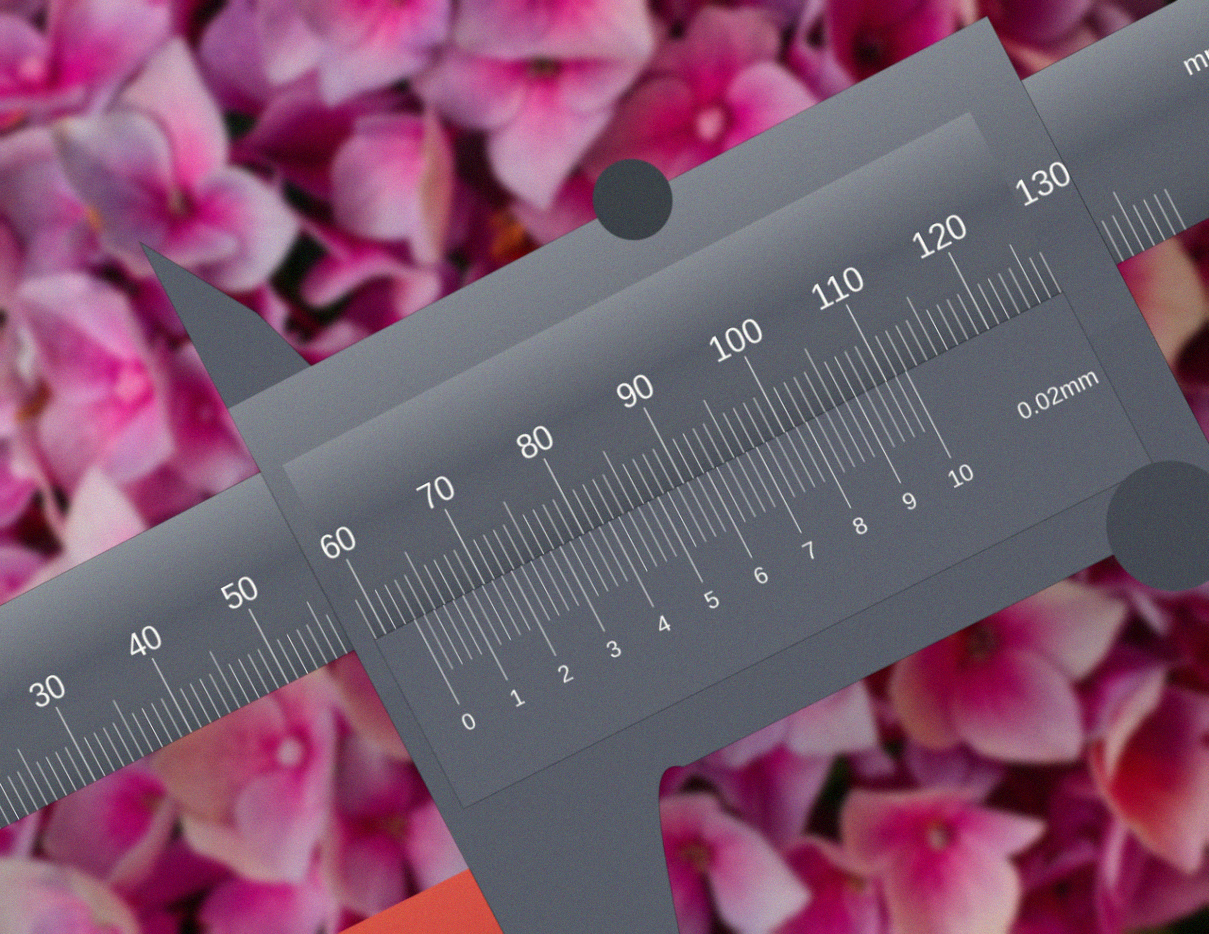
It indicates 62.9; mm
